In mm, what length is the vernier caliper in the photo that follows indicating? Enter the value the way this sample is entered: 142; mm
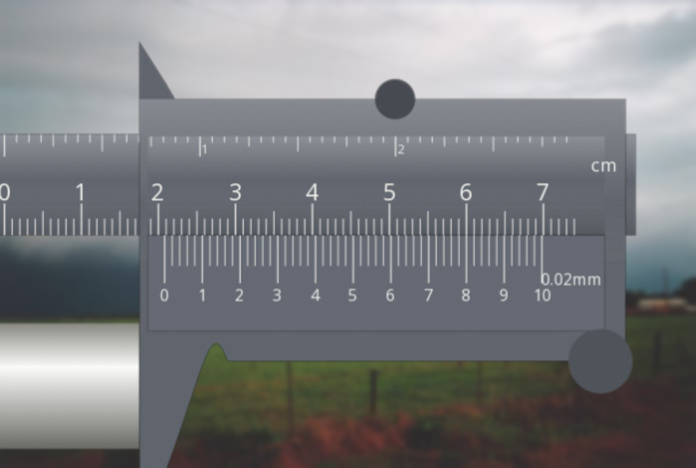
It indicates 20.8; mm
